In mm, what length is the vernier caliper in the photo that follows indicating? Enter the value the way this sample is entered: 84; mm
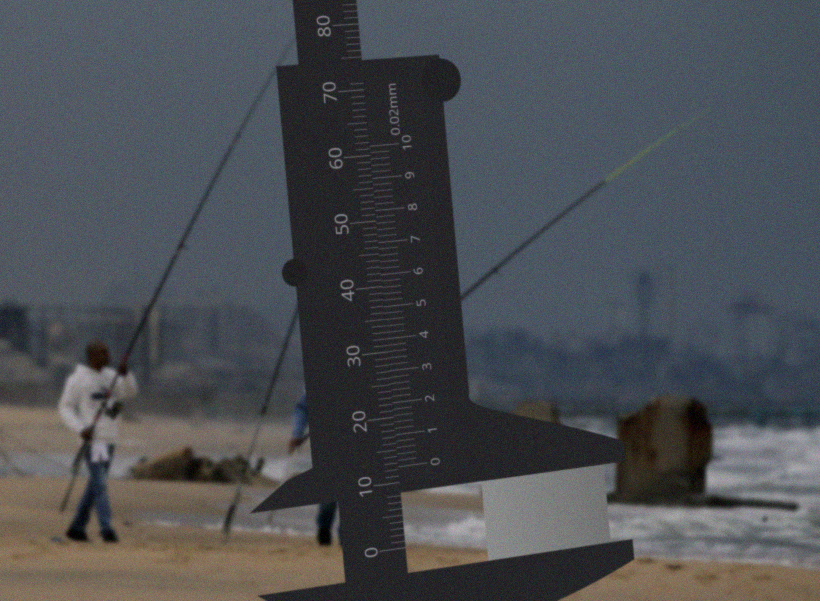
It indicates 12.4; mm
